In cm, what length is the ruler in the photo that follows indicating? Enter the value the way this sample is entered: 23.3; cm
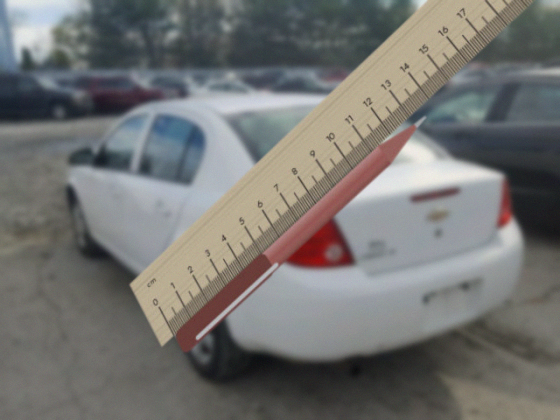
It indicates 13.5; cm
